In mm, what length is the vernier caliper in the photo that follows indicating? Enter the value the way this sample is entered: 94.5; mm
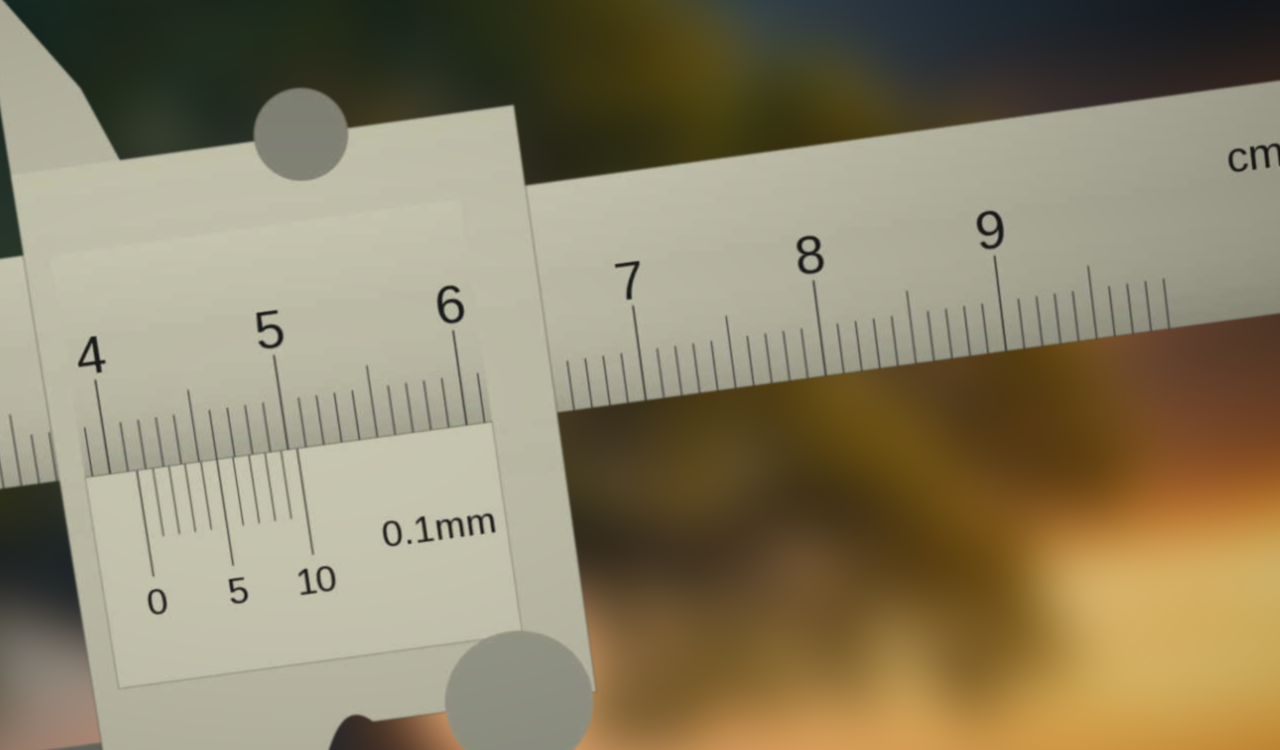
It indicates 41.5; mm
